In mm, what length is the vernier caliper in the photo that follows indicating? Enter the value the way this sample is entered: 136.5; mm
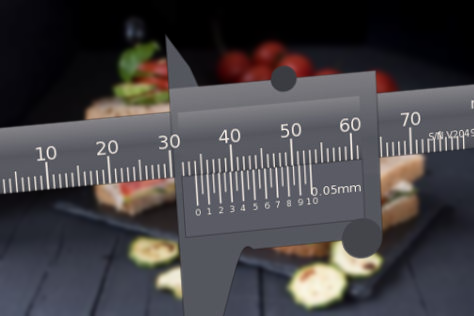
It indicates 34.0; mm
